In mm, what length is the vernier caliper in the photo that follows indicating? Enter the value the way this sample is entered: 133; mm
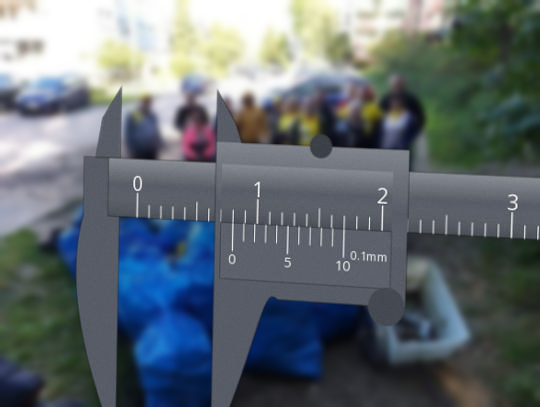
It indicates 8.0; mm
